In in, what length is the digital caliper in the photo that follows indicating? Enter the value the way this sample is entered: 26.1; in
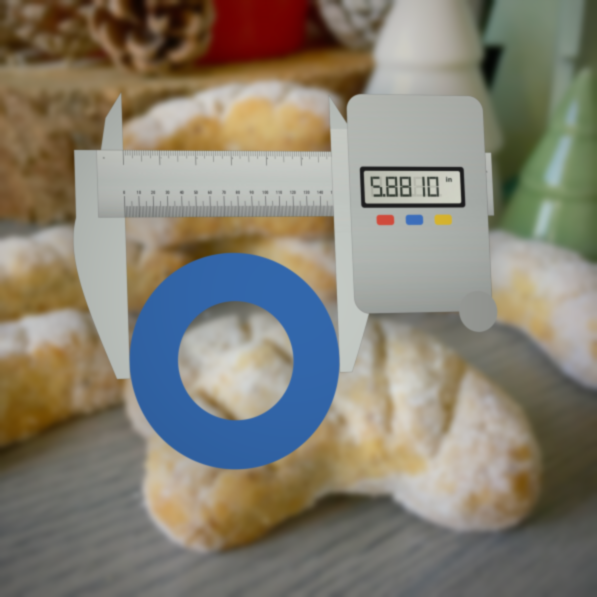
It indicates 5.8810; in
